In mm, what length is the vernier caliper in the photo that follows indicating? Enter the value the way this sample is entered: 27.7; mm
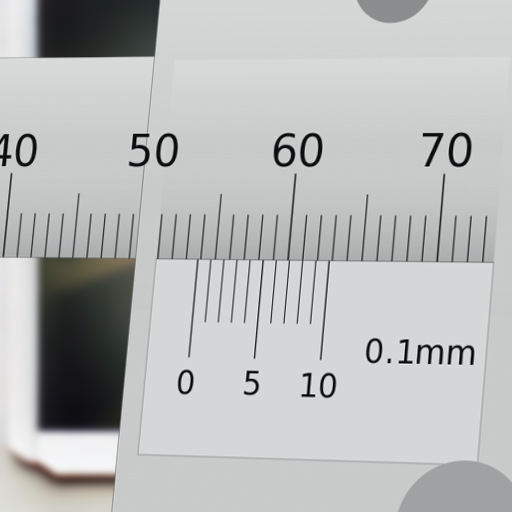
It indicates 53.8; mm
